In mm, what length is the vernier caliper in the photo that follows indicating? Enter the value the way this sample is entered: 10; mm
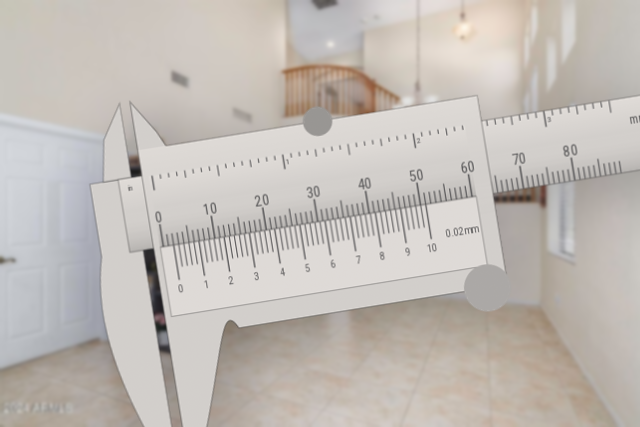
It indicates 2.0; mm
